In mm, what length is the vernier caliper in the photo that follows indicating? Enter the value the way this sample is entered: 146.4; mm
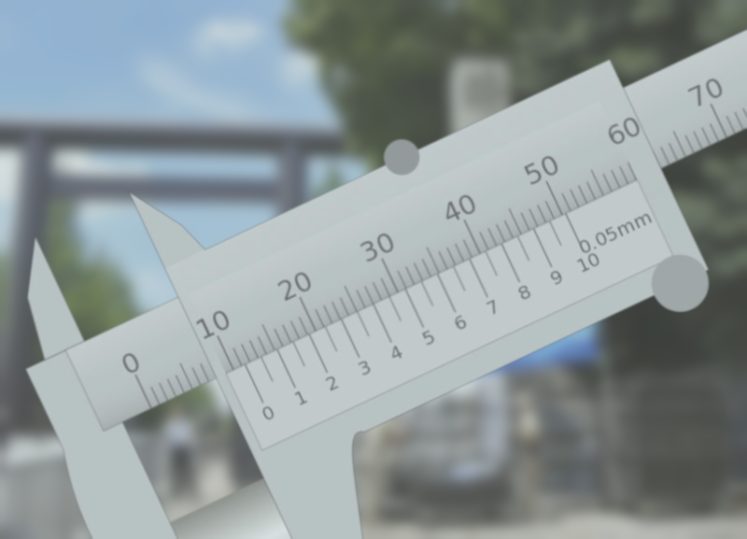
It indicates 11.4; mm
